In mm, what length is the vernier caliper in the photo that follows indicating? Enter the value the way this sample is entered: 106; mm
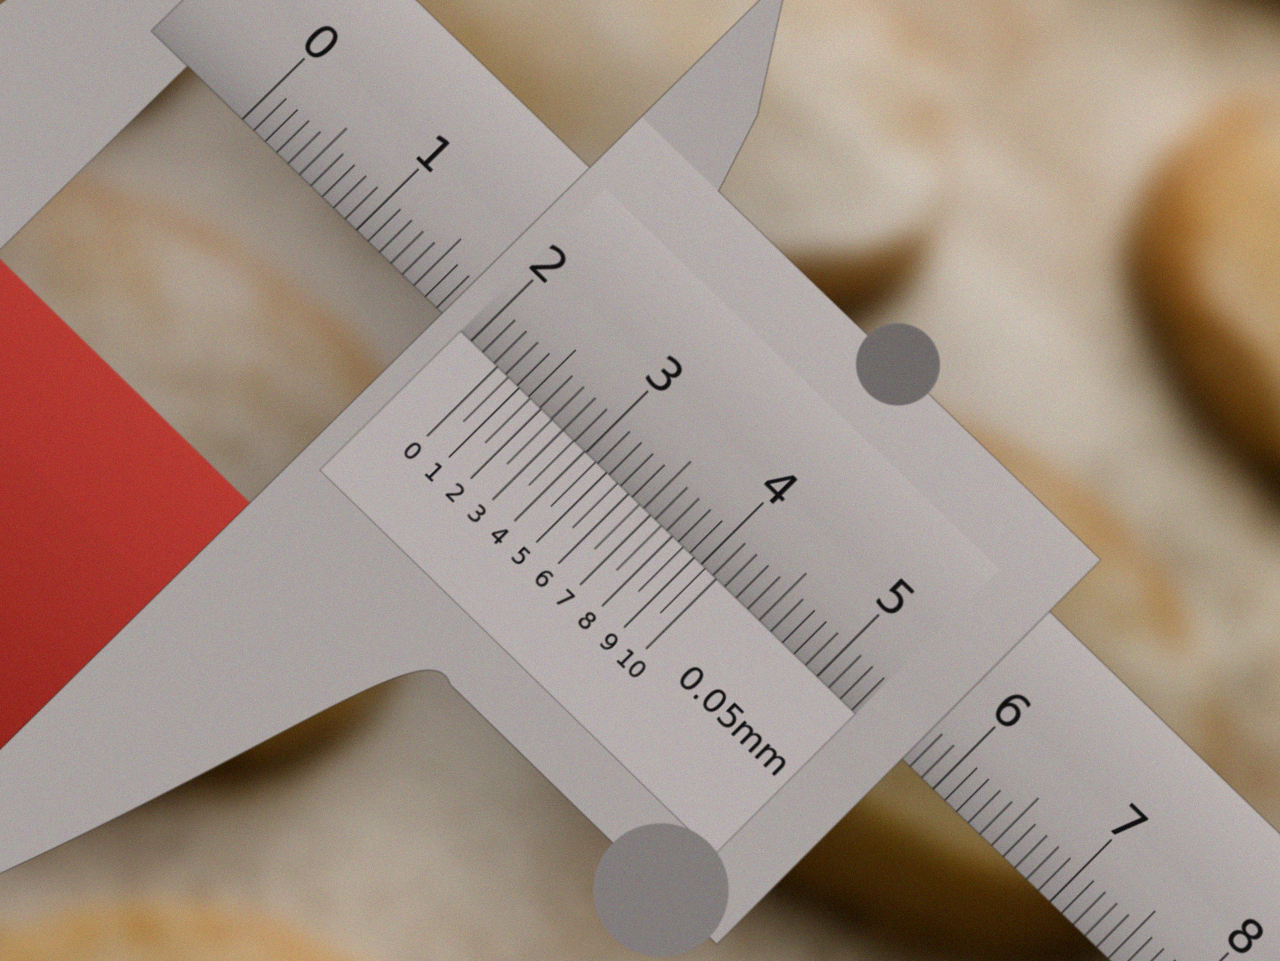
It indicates 22.3; mm
